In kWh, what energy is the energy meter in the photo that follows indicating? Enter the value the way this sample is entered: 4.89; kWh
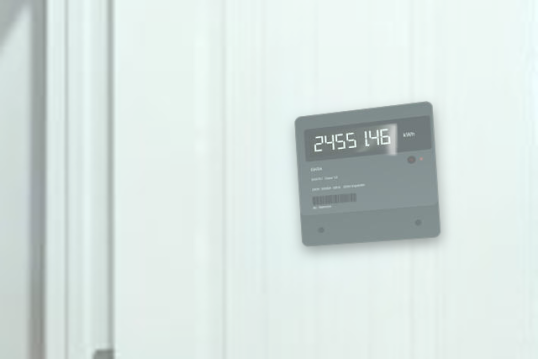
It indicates 24551.46; kWh
